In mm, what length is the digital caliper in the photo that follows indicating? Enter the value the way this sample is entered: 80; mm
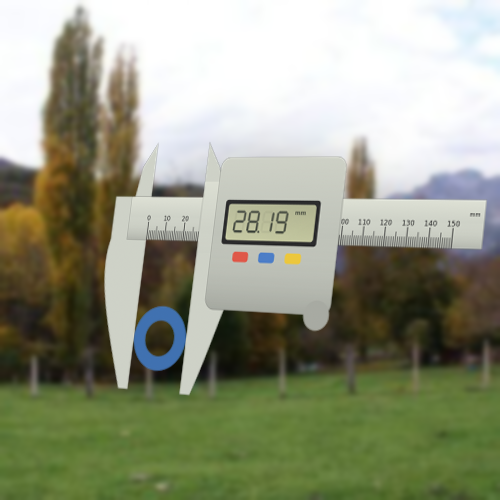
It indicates 28.19; mm
